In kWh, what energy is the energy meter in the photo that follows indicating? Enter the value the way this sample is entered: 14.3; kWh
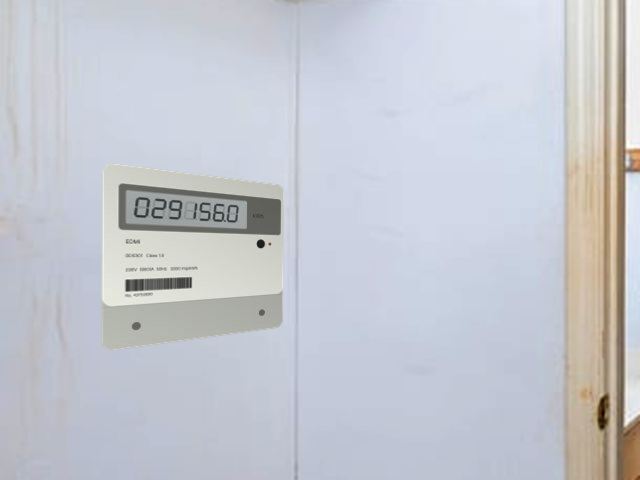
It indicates 29156.0; kWh
